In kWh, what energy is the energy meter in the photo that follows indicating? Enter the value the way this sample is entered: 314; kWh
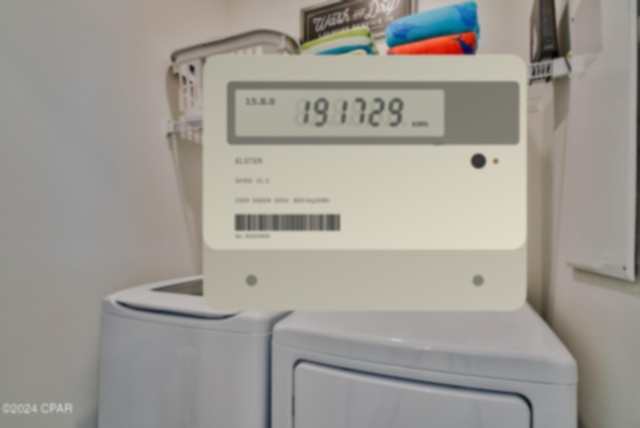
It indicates 191729; kWh
